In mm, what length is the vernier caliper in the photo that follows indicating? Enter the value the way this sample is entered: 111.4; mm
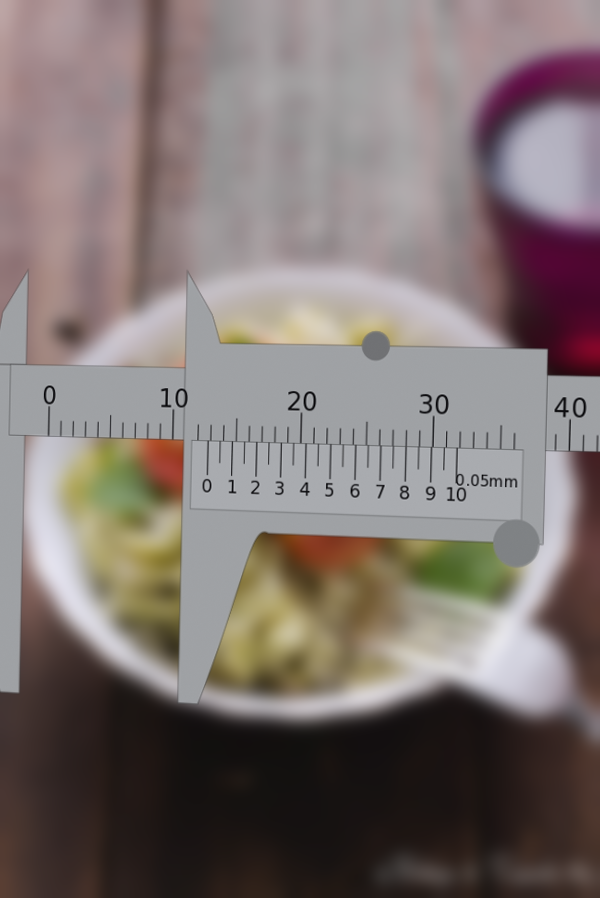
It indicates 12.8; mm
